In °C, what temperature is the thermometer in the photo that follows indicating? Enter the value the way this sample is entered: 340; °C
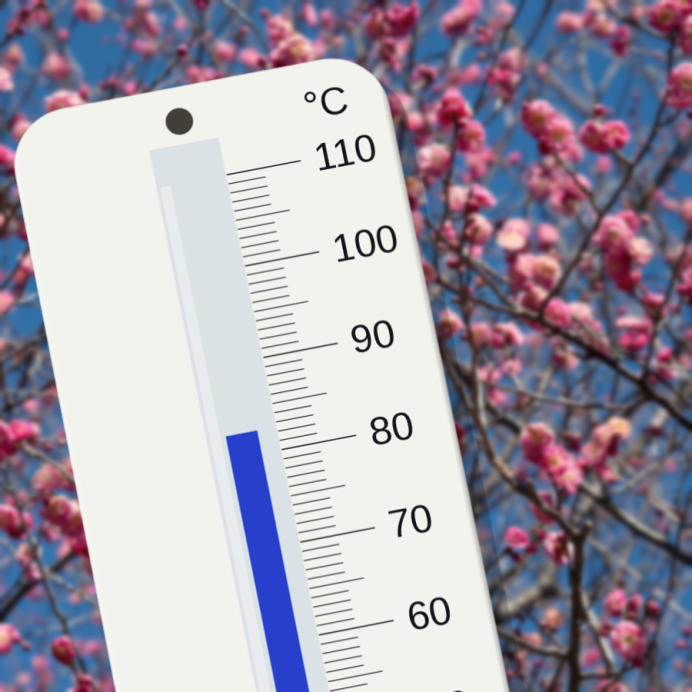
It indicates 82.5; °C
